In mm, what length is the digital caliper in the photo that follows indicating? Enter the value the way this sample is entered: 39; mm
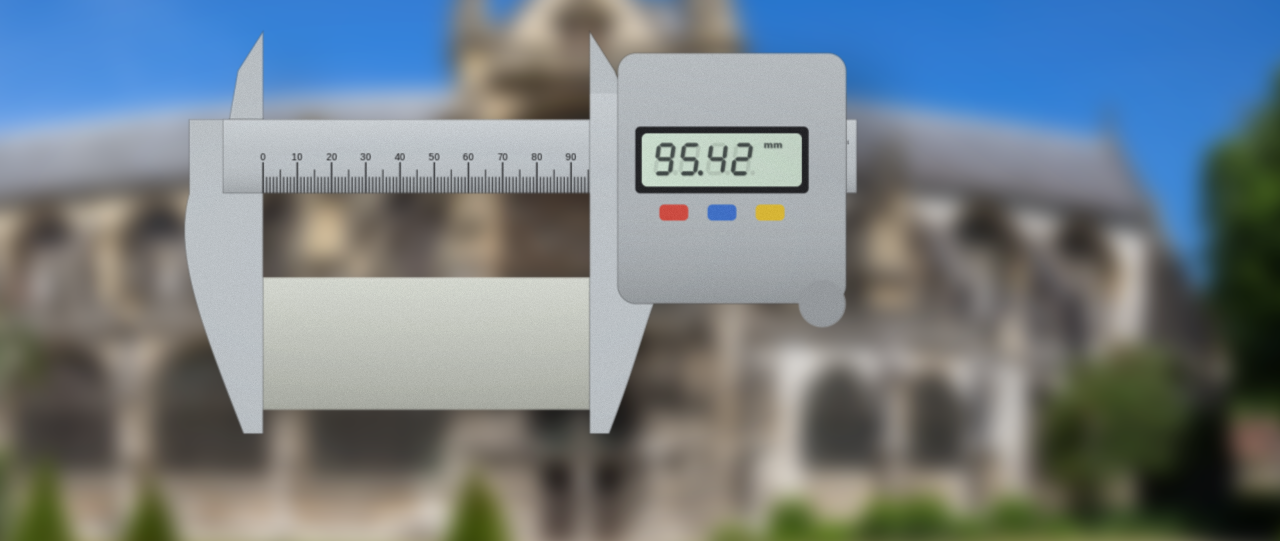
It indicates 95.42; mm
